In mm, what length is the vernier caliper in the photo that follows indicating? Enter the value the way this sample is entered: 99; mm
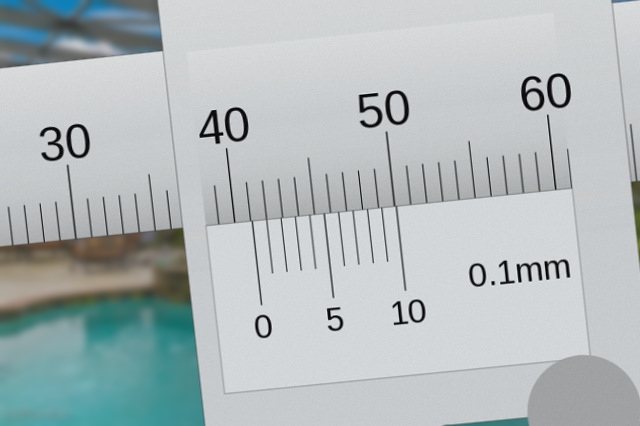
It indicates 41.1; mm
